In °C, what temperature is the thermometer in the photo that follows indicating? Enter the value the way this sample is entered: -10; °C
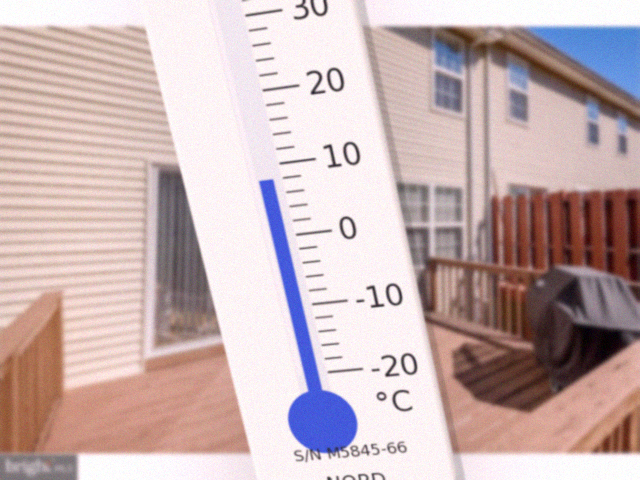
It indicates 8; °C
